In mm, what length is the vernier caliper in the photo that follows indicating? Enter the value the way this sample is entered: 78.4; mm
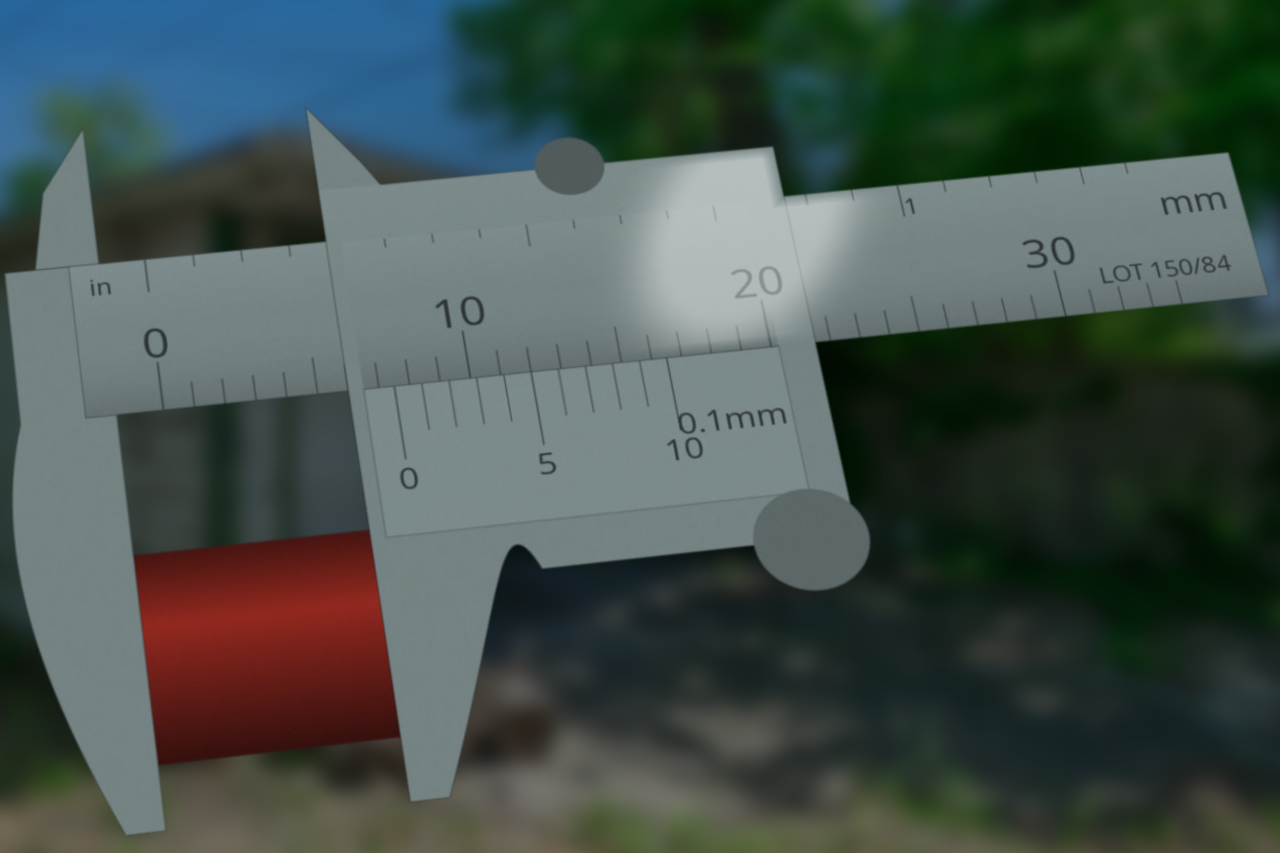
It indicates 7.5; mm
